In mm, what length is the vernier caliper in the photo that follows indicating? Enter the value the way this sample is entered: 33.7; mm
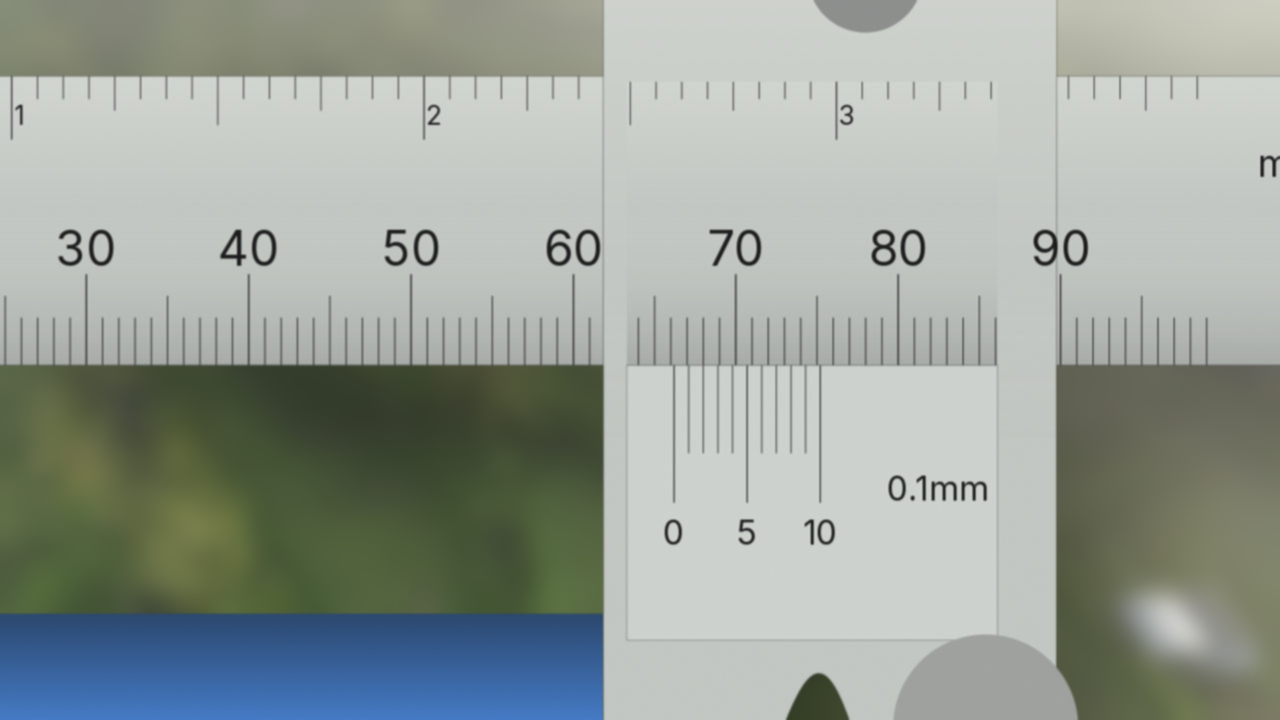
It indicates 66.2; mm
